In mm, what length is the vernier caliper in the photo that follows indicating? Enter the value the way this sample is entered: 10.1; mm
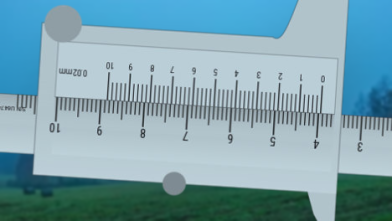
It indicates 39.5; mm
